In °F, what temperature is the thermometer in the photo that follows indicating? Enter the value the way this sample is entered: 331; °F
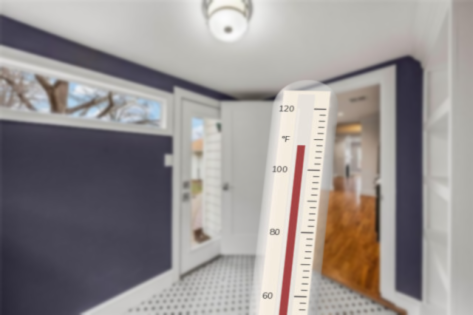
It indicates 108; °F
